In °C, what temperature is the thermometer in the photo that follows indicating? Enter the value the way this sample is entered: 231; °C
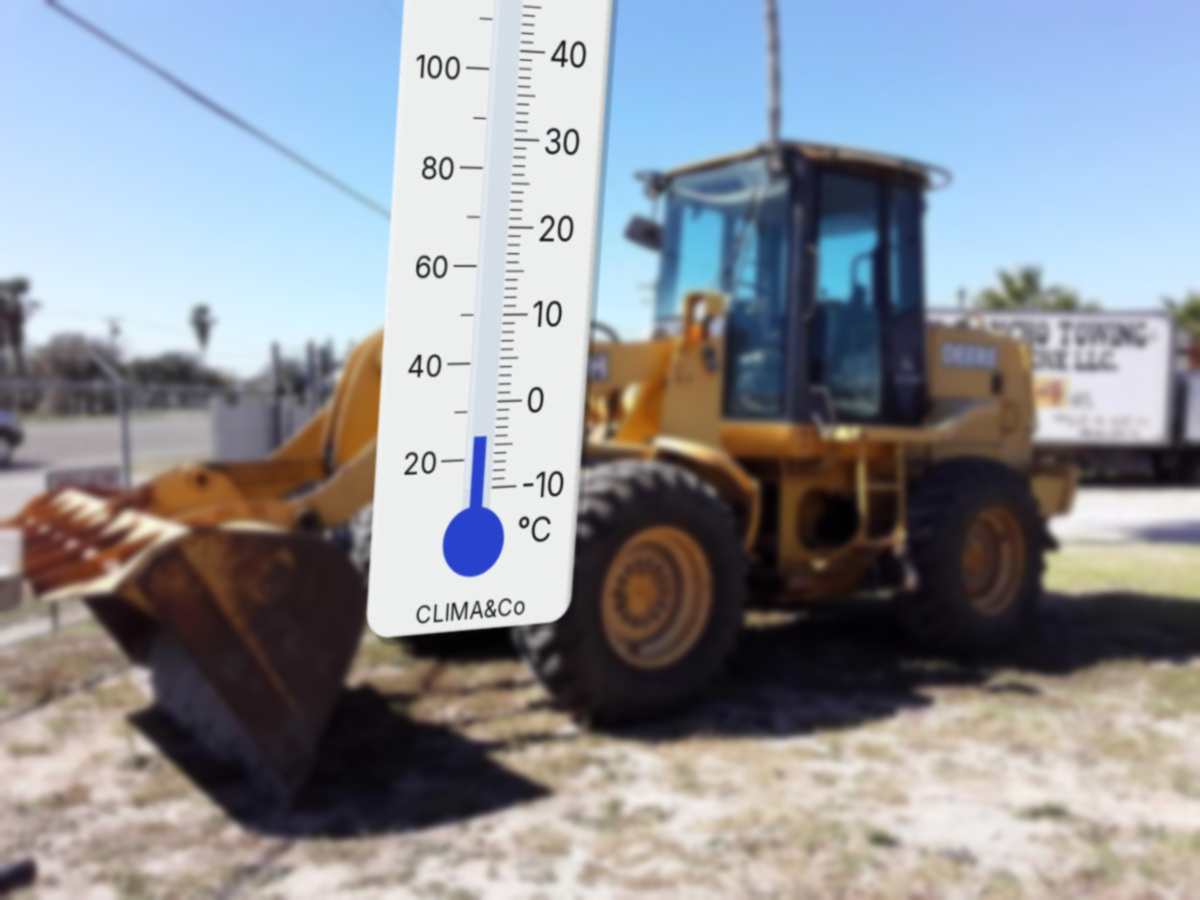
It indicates -4; °C
